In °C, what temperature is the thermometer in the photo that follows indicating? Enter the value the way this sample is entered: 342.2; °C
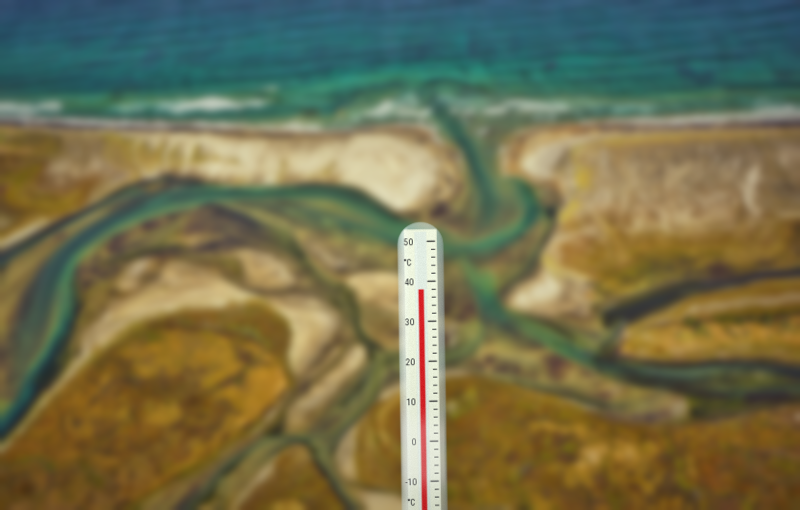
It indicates 38; °C
